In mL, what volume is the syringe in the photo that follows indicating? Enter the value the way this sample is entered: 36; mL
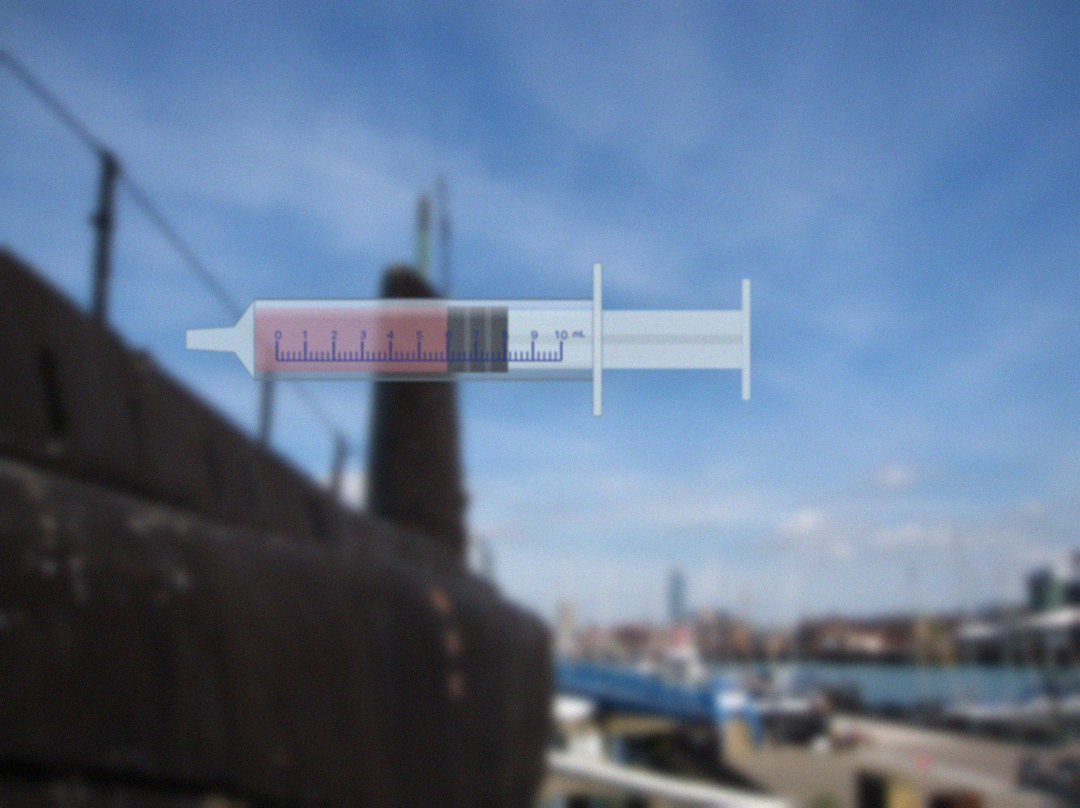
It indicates 6; mL
